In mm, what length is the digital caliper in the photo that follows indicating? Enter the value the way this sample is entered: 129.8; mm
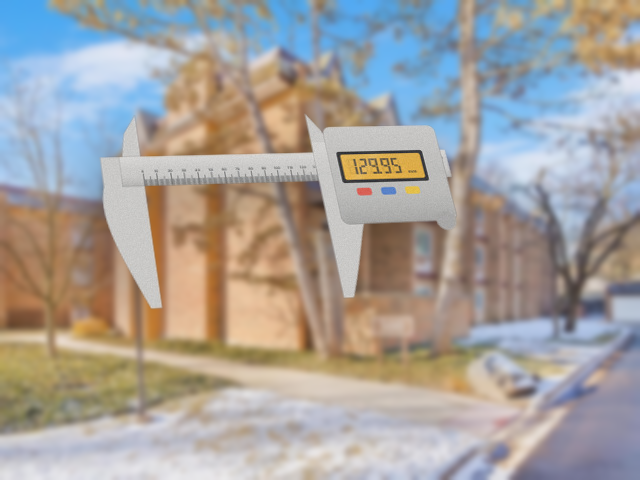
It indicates 129.95; mm
